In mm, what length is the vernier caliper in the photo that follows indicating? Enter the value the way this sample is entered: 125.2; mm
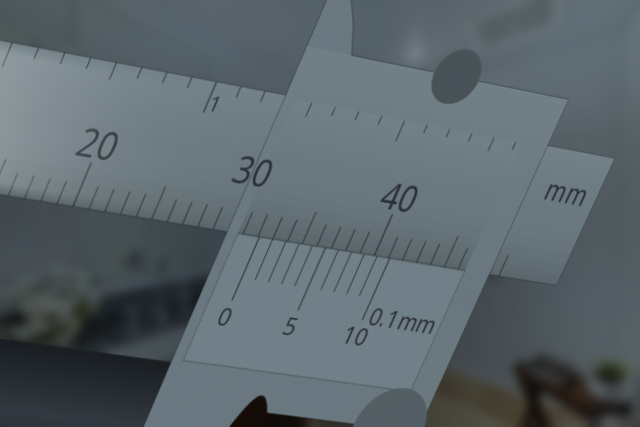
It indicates 32.1; mm
